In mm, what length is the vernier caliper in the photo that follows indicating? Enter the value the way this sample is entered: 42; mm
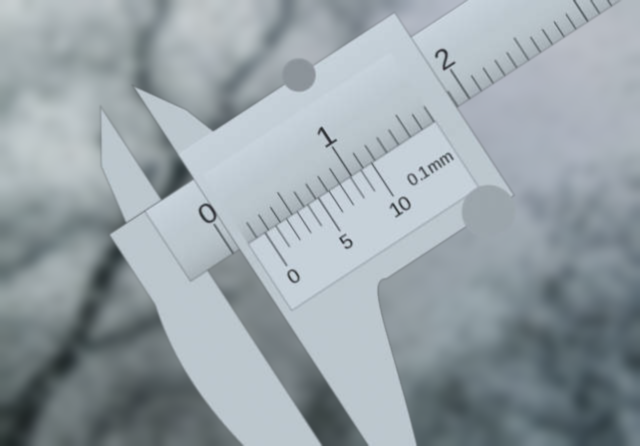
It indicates 2.7; mm
